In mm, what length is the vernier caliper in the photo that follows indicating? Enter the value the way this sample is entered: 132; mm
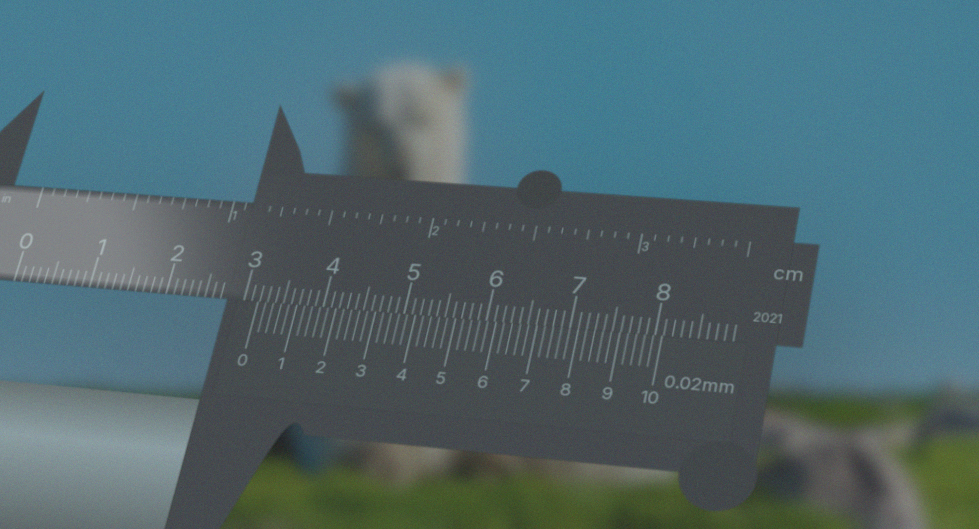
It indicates 31.8; mm
